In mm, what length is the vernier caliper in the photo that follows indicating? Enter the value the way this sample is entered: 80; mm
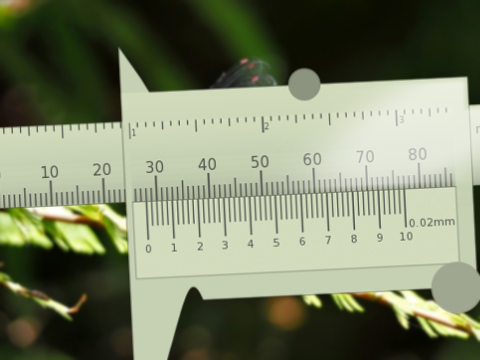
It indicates 28.0; mm
